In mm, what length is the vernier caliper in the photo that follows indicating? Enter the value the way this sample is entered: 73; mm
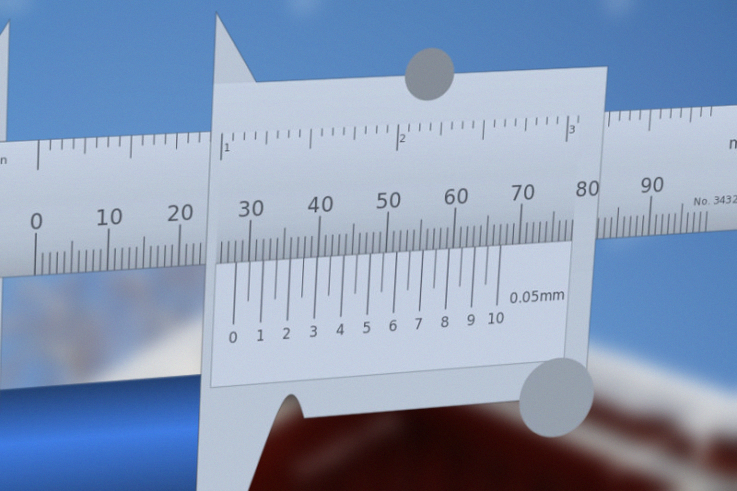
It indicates 28.2; mm
